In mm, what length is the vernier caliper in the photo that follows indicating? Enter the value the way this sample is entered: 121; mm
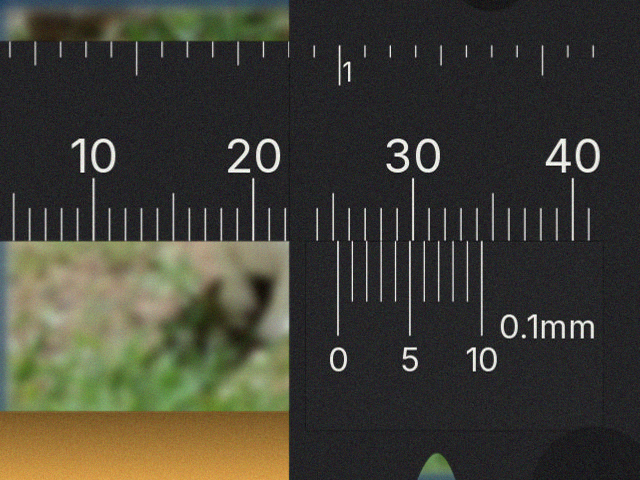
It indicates 25.3; mm
